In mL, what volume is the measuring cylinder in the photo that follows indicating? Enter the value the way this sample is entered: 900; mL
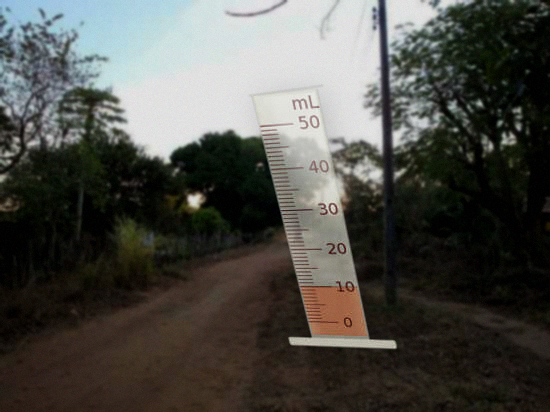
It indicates 10; mL
